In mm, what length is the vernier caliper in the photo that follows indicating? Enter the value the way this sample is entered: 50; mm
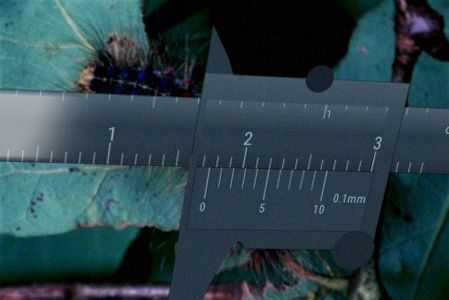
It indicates 17.5; mm
